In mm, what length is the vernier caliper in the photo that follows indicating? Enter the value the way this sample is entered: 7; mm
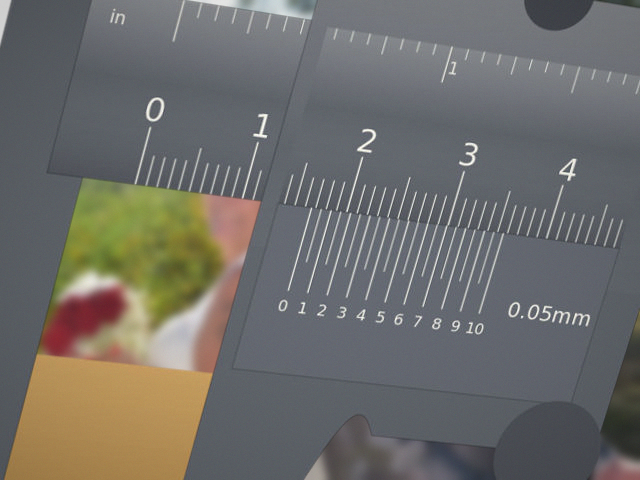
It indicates 16.6; mm
